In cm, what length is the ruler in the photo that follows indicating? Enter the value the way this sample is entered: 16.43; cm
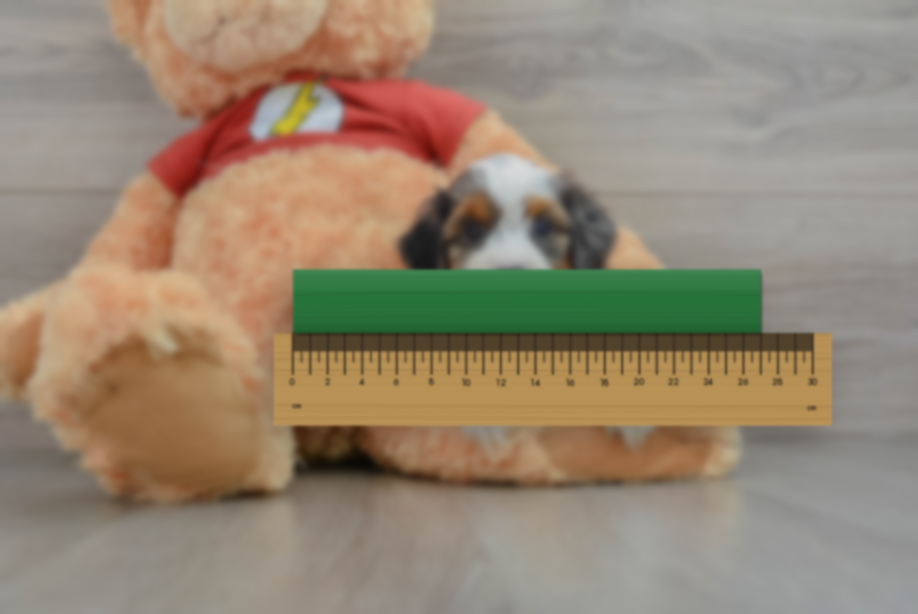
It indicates 27; cm
